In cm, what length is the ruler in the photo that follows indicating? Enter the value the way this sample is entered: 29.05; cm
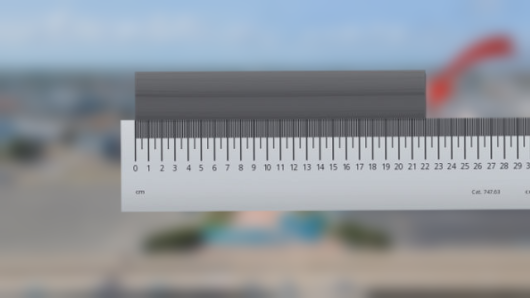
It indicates 22; cm
